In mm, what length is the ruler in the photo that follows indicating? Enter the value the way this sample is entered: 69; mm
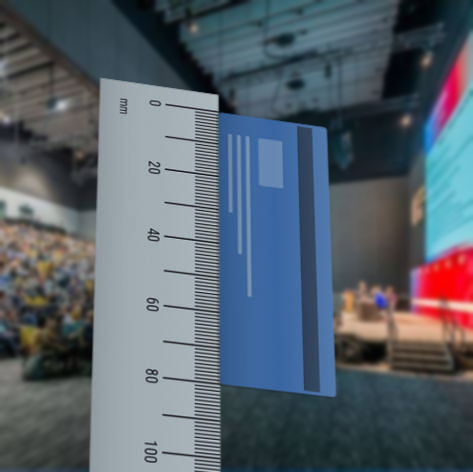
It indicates 80; mm
